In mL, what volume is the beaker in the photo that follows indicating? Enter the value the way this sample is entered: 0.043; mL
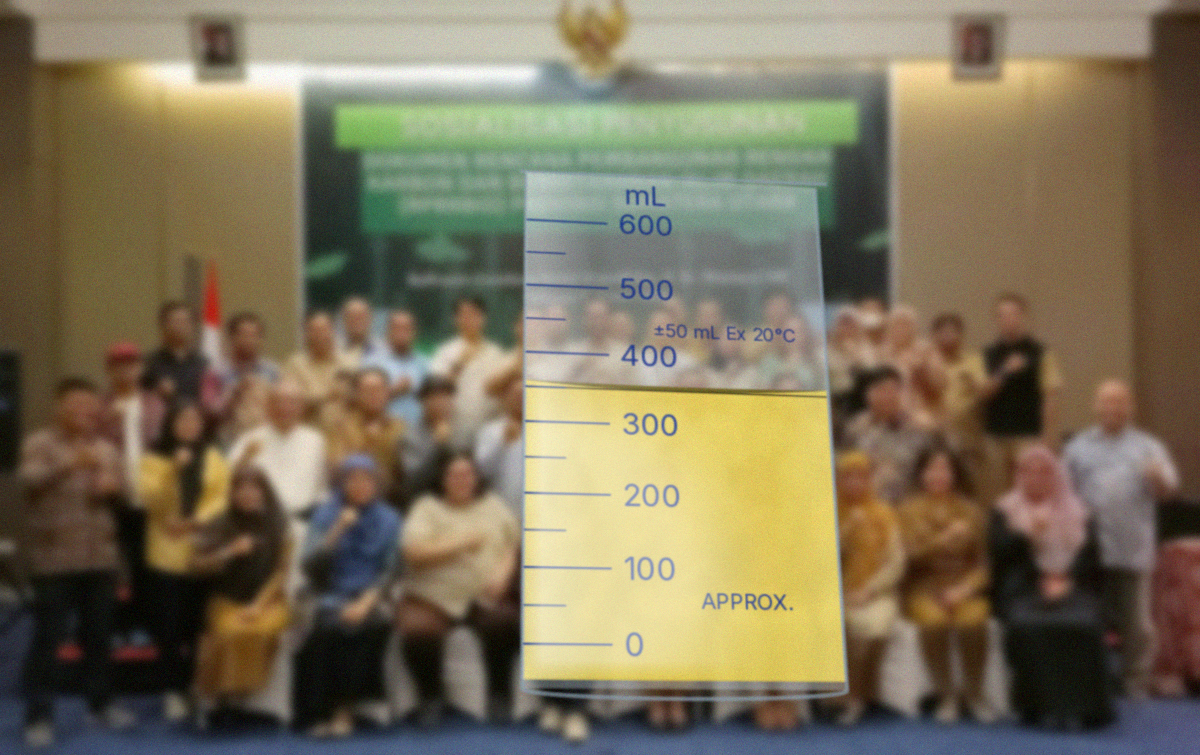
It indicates 350; mL
